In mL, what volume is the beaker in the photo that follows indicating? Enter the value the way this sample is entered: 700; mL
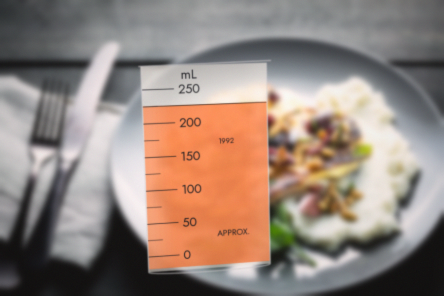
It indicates 225; mL
